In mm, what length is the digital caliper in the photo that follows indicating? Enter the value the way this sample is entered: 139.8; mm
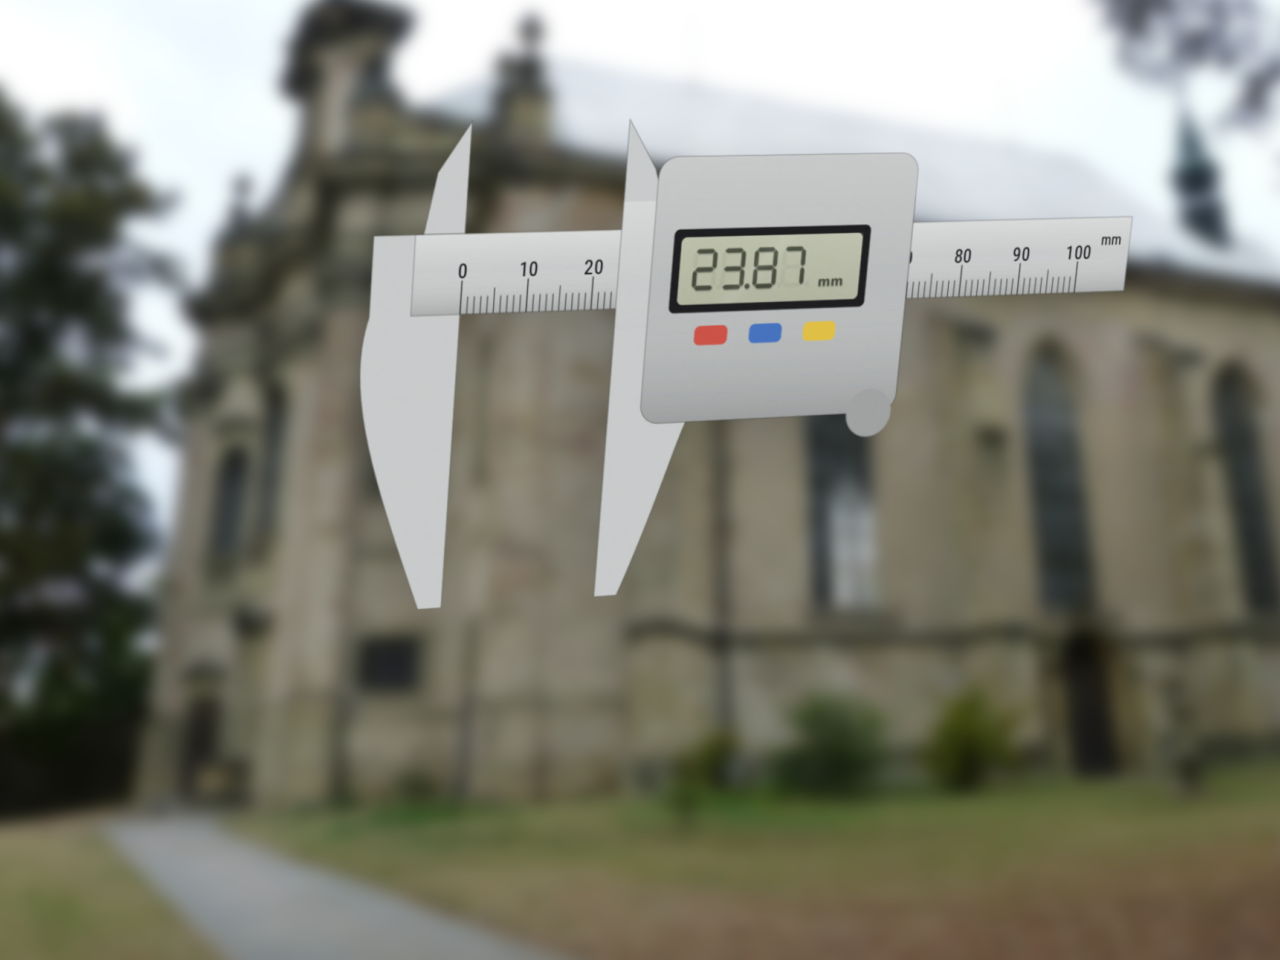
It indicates 23.87; mm
